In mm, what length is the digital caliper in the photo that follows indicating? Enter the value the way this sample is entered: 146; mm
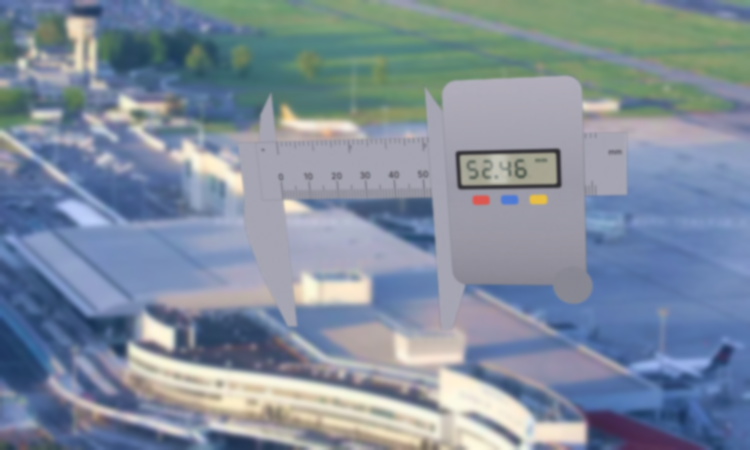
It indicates 52.46; mm
